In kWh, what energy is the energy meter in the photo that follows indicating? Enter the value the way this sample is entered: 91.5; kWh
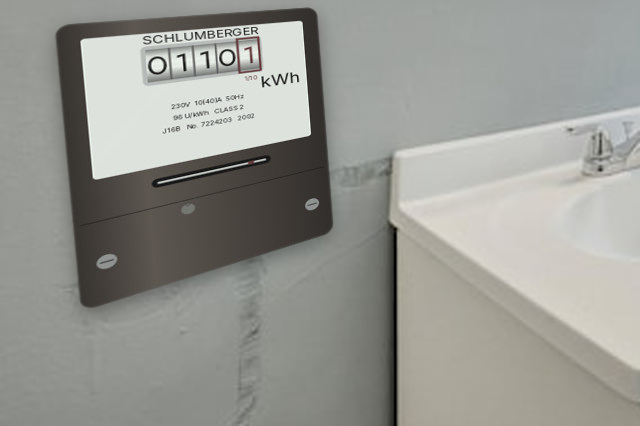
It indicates 110.1; kWh
